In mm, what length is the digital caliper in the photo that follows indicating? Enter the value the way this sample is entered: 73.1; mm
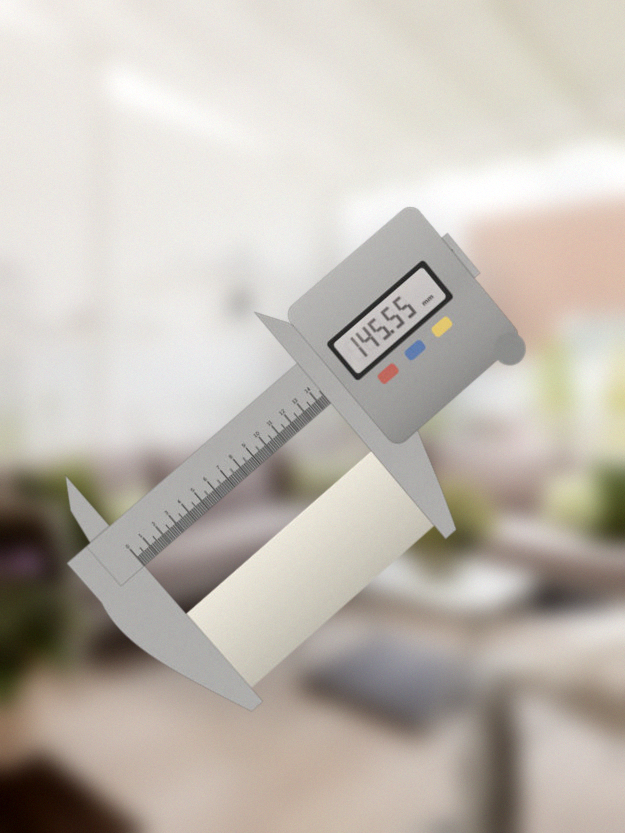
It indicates 145.55; mm
